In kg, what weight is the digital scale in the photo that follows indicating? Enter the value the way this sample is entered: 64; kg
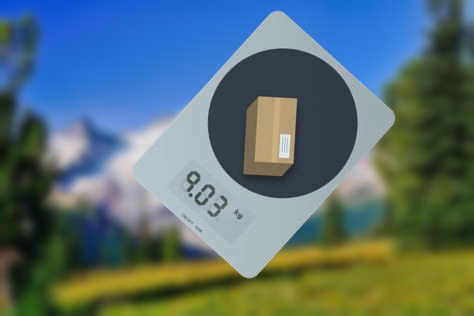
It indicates 9.03; kg
